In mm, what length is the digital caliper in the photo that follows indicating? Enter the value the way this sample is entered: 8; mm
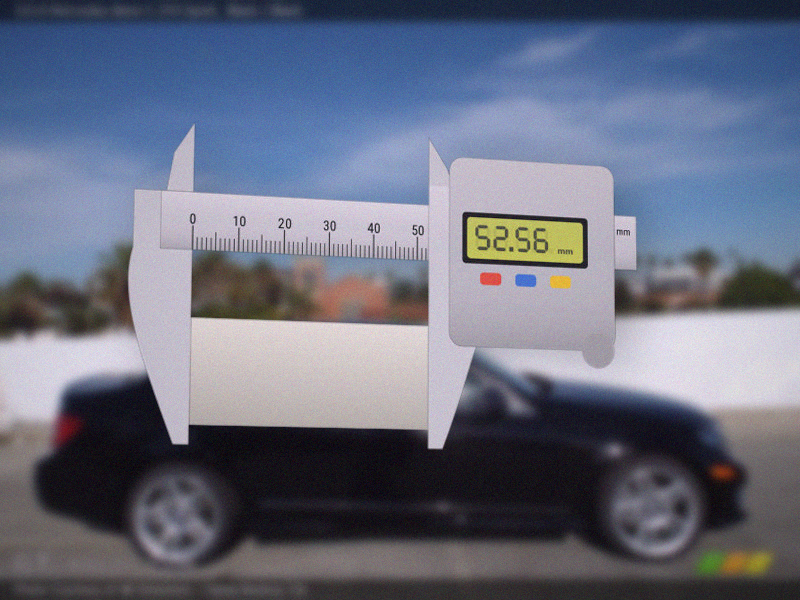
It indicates 52.56; mm
